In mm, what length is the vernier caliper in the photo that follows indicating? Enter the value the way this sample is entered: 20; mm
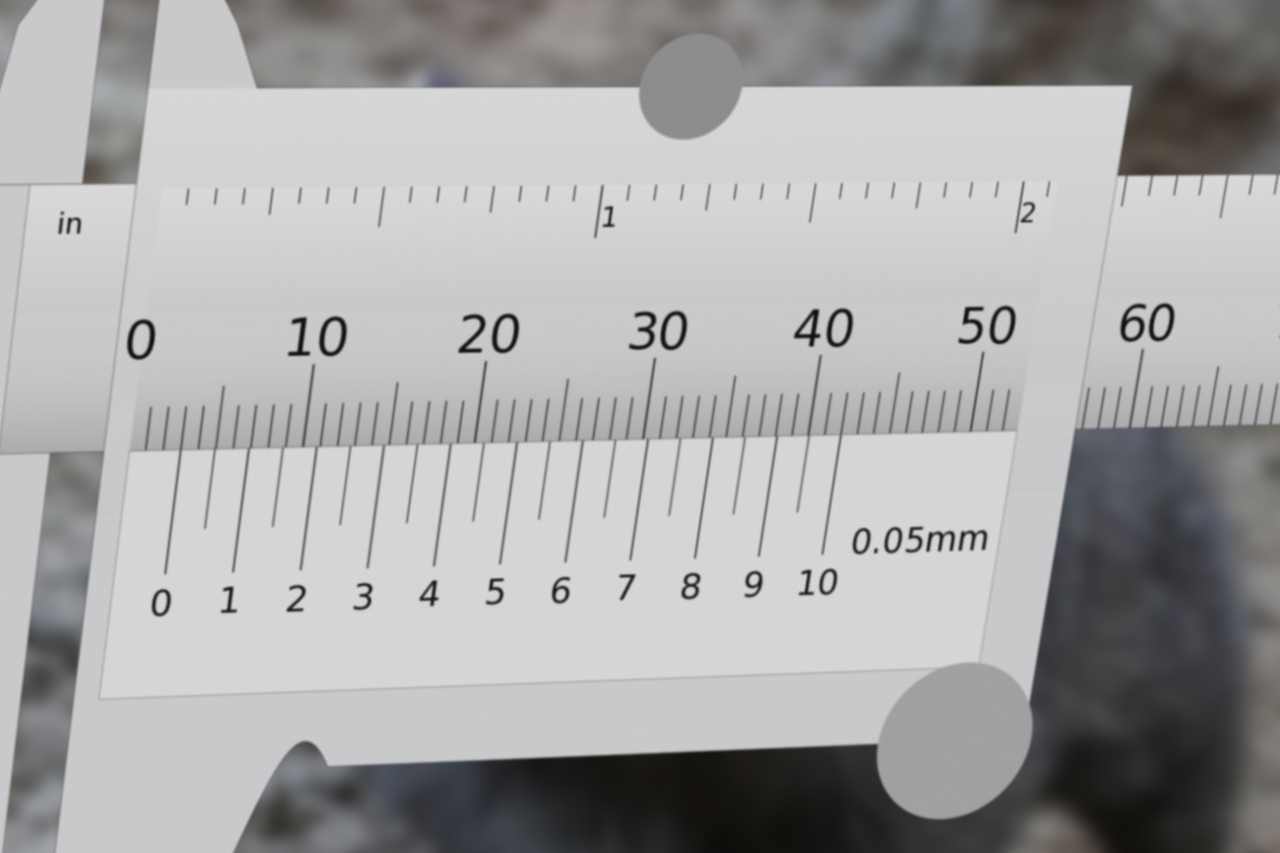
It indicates 3.0; mm
